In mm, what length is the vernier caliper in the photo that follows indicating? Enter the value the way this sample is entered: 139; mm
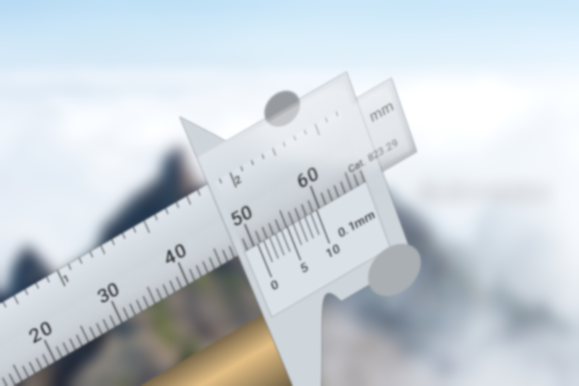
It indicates 50.6; mm
